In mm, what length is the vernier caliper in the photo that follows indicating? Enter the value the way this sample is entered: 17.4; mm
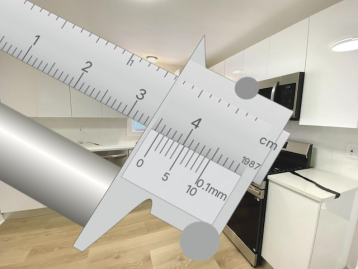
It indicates 35.8; mm
